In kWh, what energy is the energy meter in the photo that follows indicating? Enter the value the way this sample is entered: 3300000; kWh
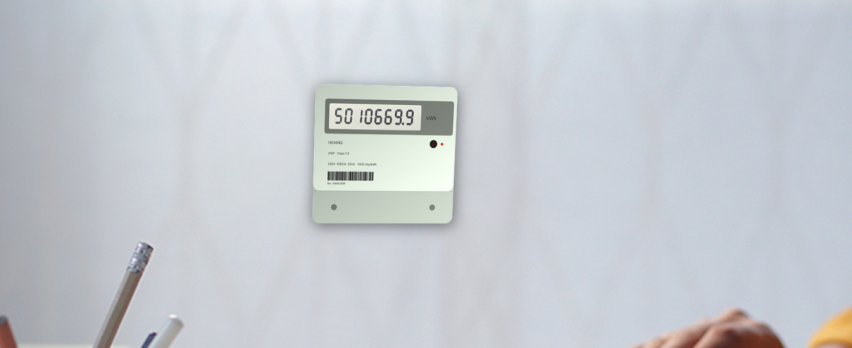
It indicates 5010669.9; kWh
